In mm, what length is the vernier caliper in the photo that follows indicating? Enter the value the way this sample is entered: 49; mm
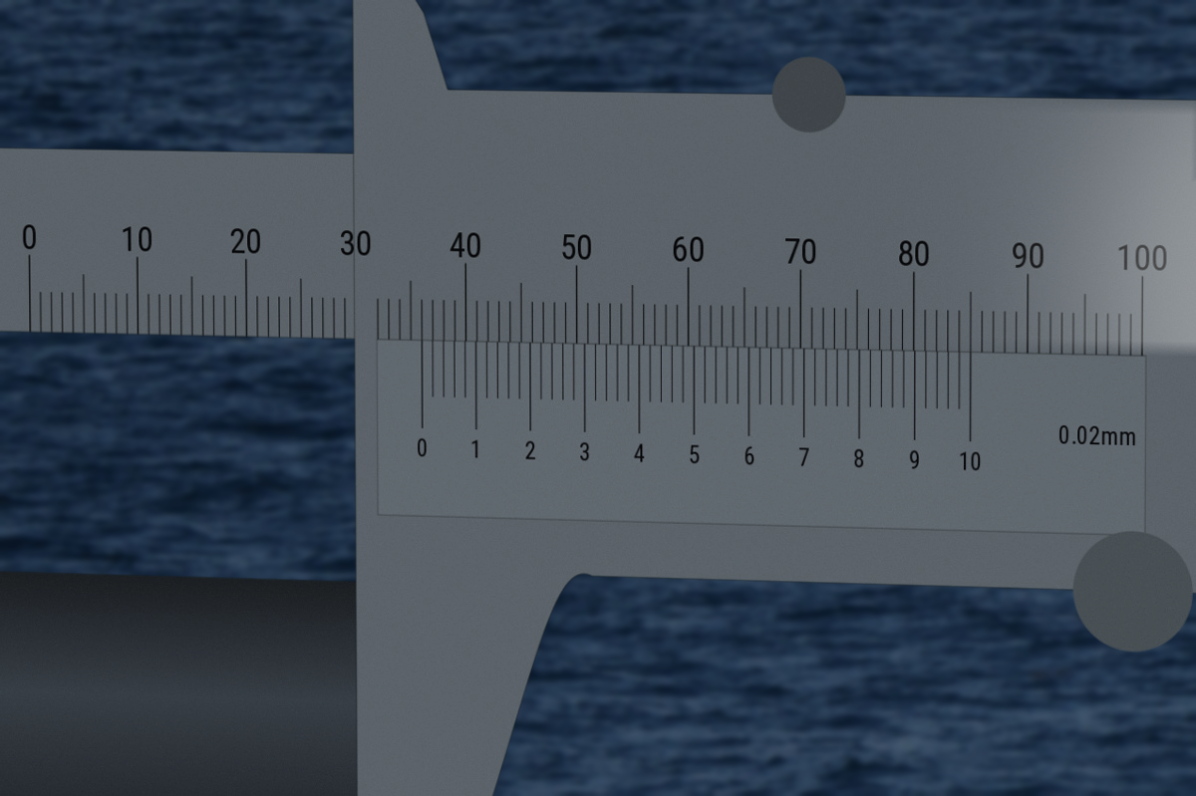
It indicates 36.0; mm
